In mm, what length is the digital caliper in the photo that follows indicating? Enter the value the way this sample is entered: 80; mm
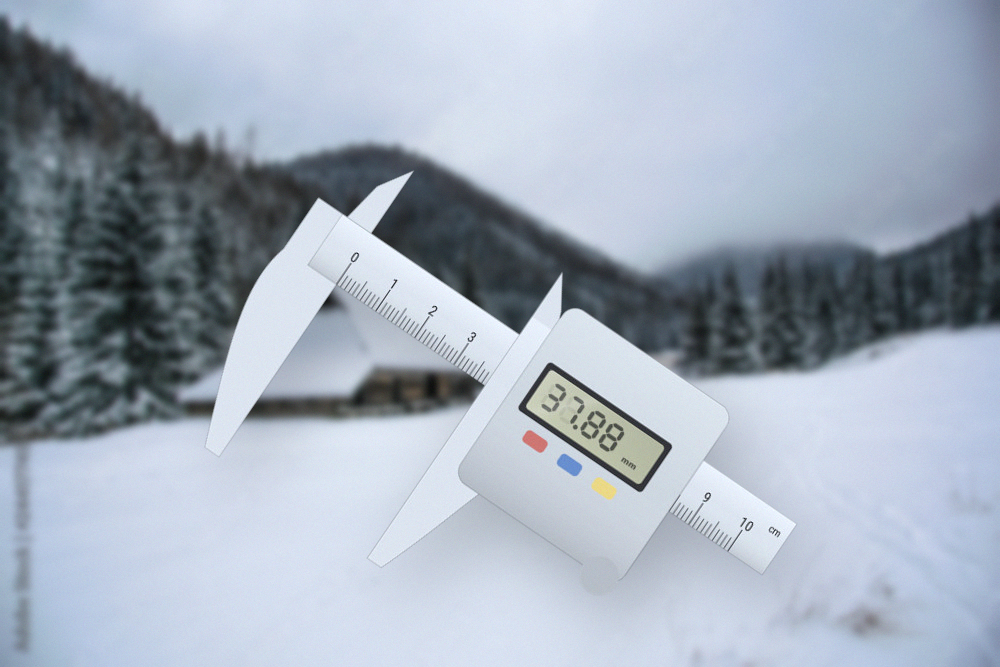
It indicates 37.88; mm
